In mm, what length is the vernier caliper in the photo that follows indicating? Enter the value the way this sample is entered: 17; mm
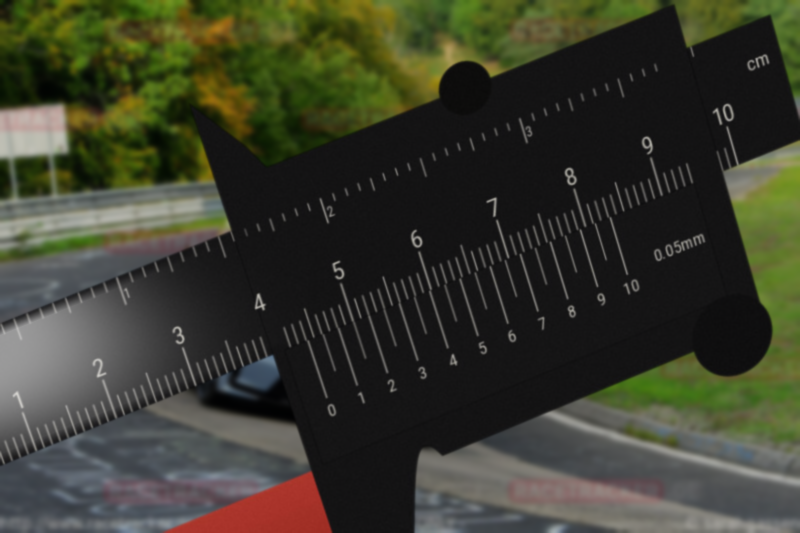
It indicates 44.2; mm
